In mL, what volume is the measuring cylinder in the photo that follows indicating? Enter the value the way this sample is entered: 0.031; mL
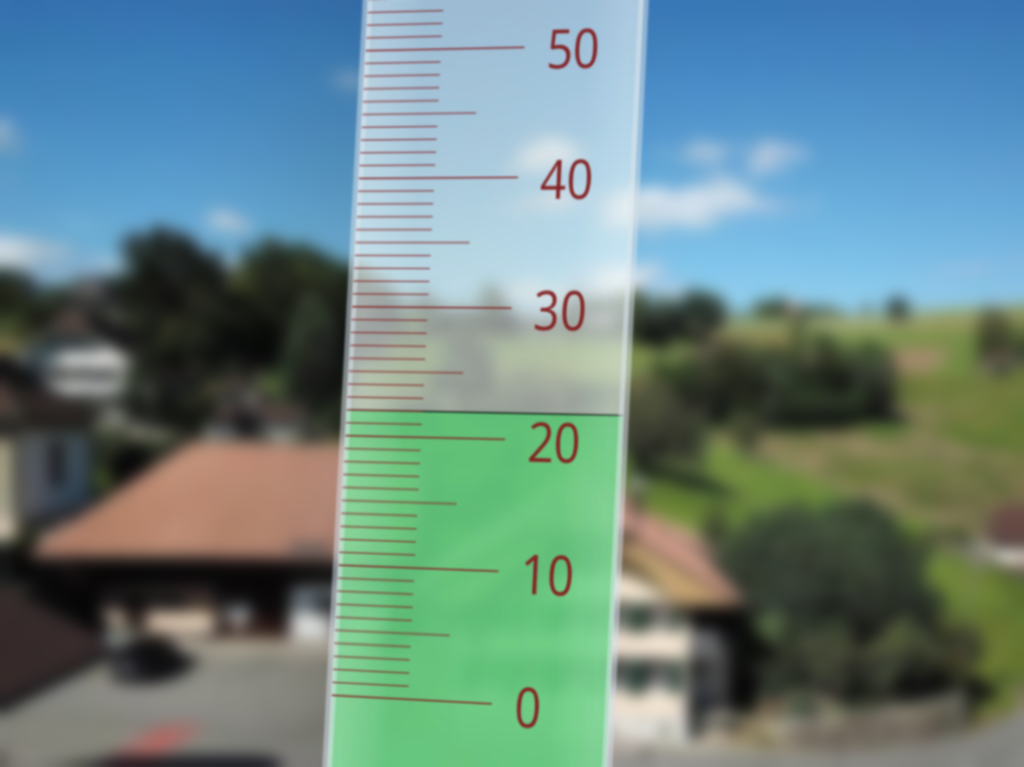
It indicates 22; mL
